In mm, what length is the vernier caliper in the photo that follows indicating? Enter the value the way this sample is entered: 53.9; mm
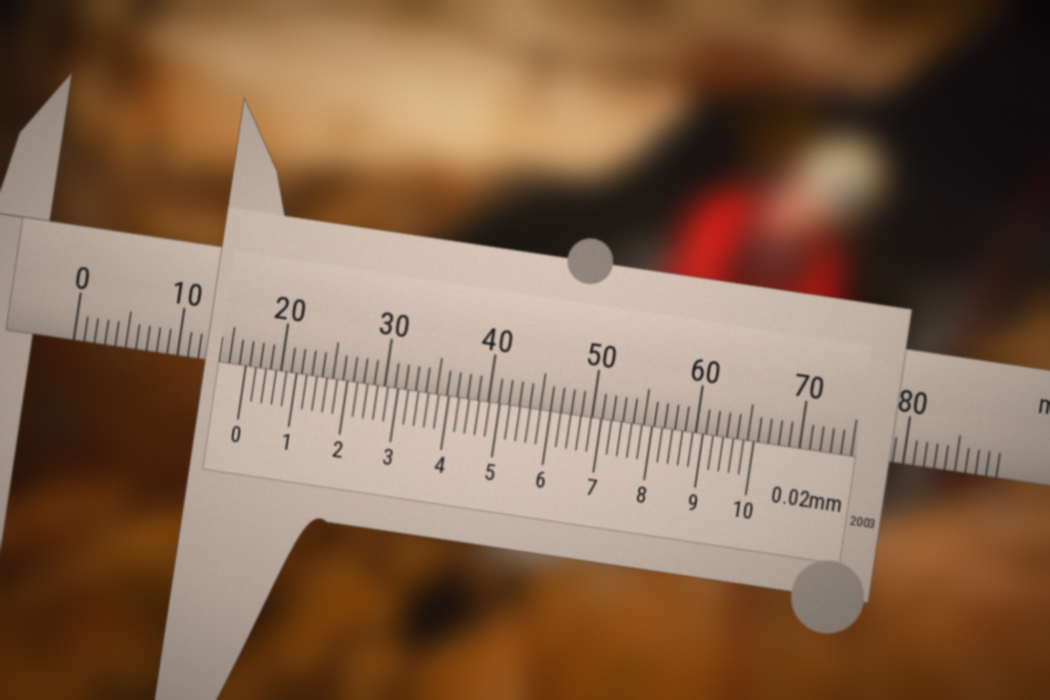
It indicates 16.6; mm
